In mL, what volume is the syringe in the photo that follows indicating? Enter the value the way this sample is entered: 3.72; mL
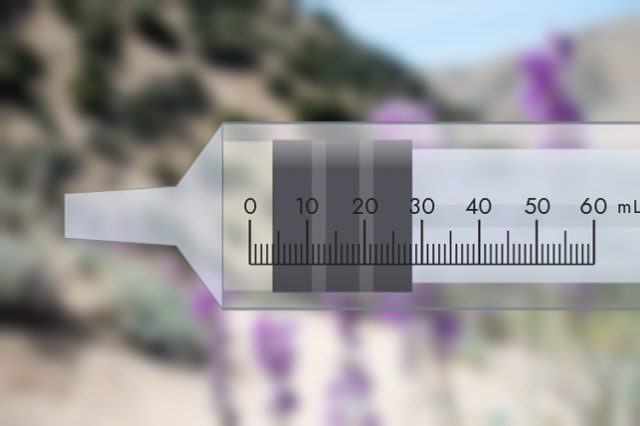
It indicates 4; mL
